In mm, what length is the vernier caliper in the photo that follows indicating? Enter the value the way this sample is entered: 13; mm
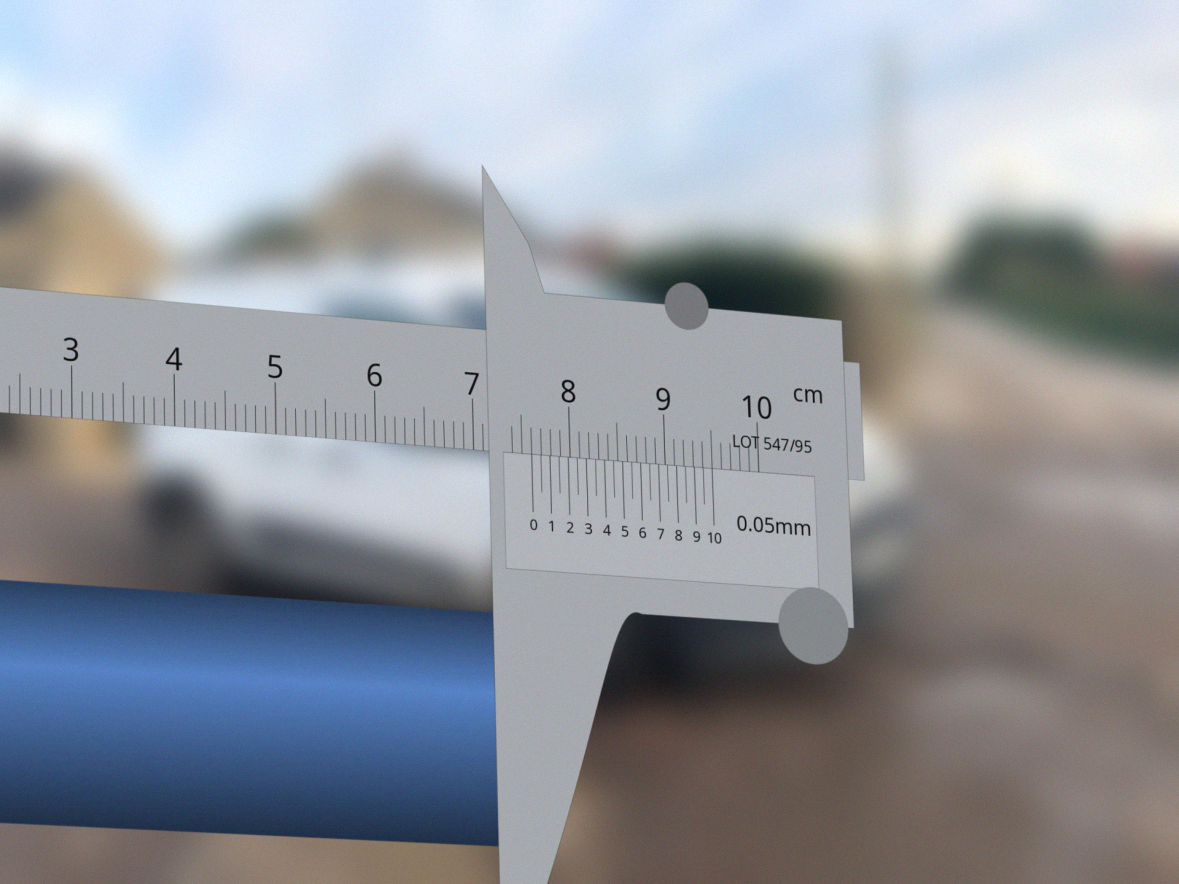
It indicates 76.0; mm
